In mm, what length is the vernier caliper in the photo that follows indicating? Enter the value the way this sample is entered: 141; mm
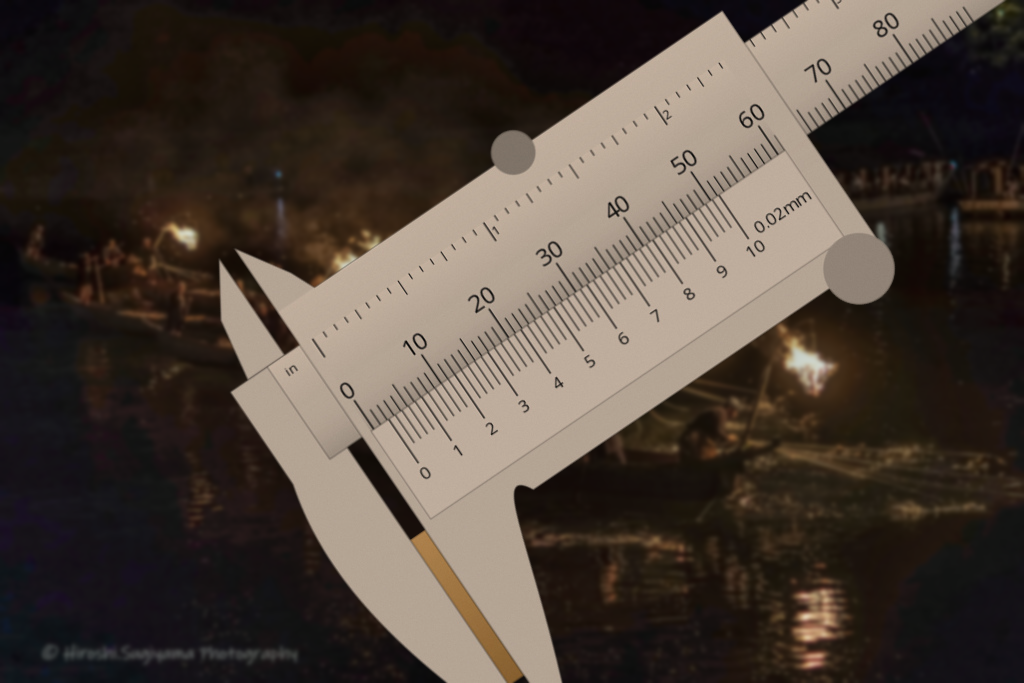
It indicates 2.2; mm
